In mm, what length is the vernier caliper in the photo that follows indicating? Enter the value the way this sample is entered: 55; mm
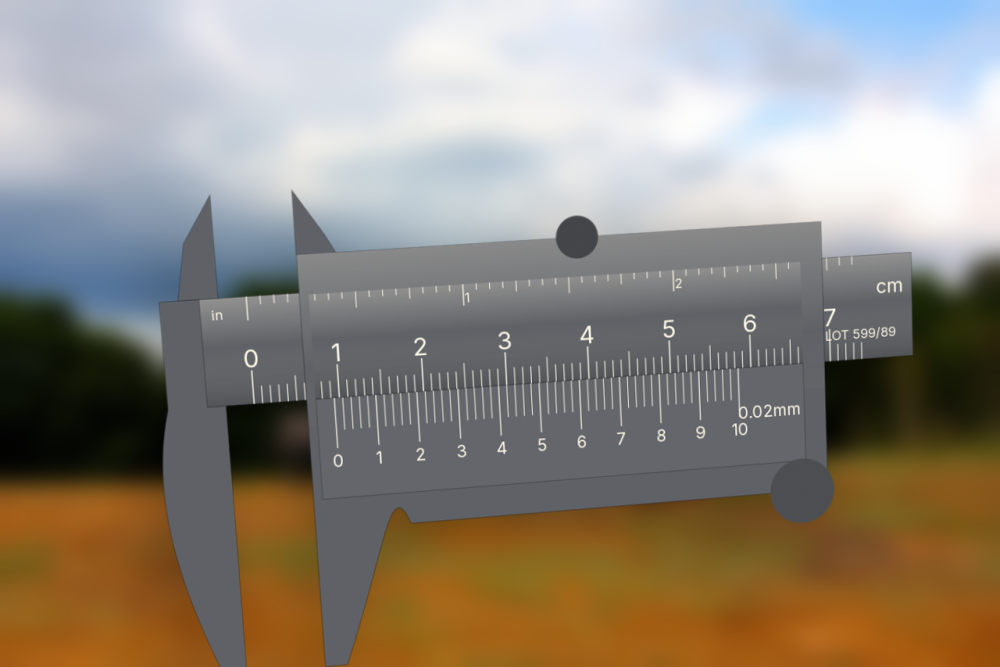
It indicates 9.4; mm
